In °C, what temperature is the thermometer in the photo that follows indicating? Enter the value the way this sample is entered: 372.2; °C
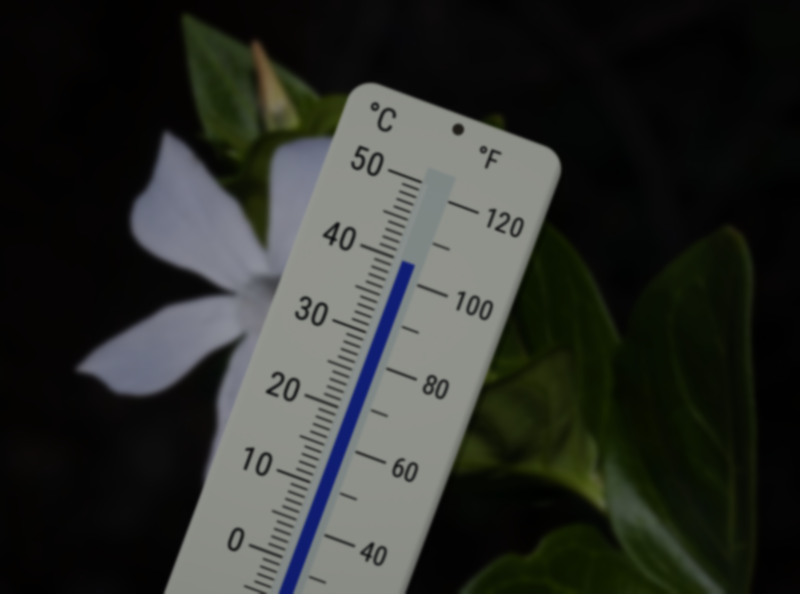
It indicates 40; °C
